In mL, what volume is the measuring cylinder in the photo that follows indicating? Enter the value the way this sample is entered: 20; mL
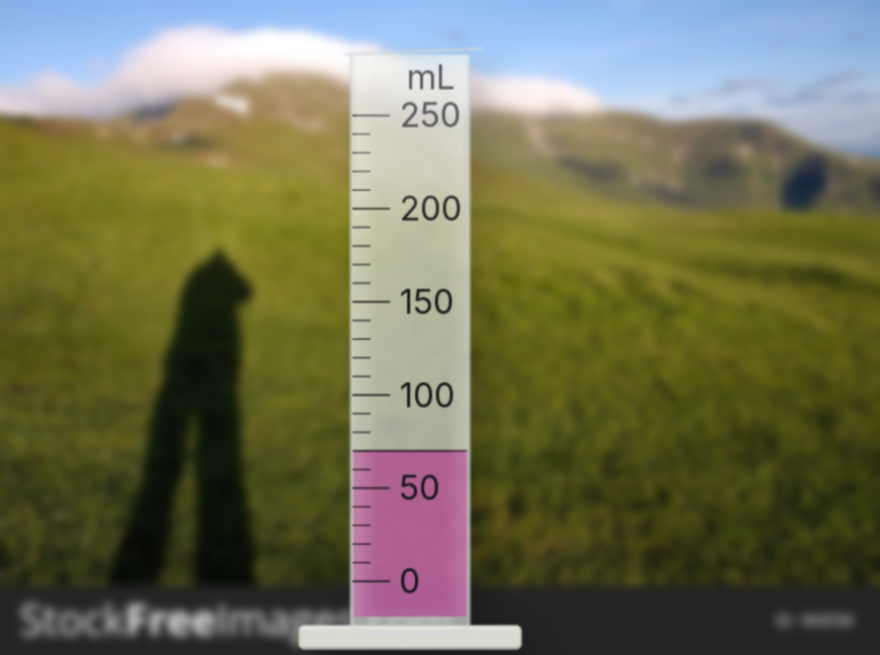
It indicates 70; mL
